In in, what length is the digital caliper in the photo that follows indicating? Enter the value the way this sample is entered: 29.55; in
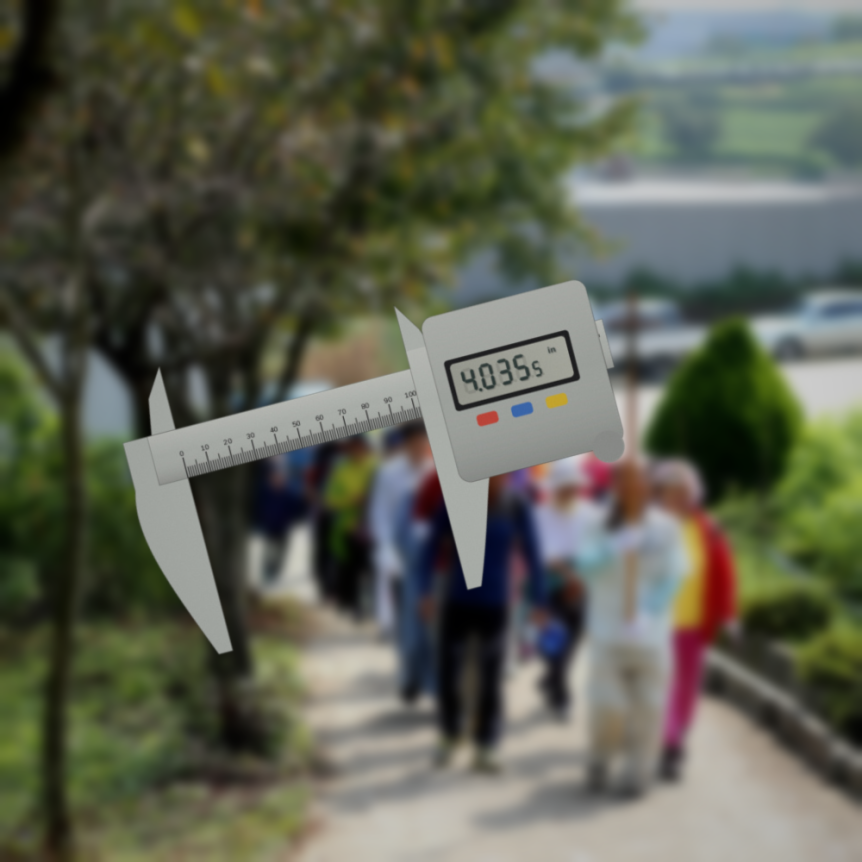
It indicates 4.0355; in
